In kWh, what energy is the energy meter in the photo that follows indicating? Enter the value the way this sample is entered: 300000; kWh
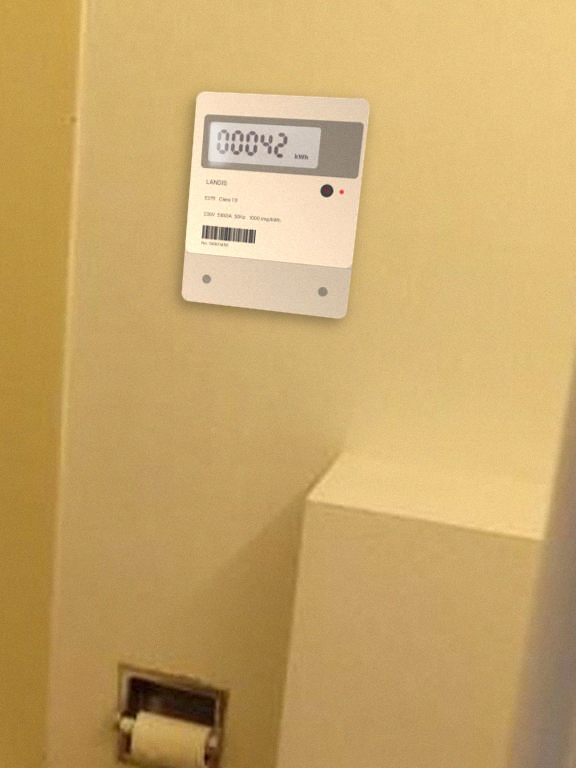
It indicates 42; kWh
